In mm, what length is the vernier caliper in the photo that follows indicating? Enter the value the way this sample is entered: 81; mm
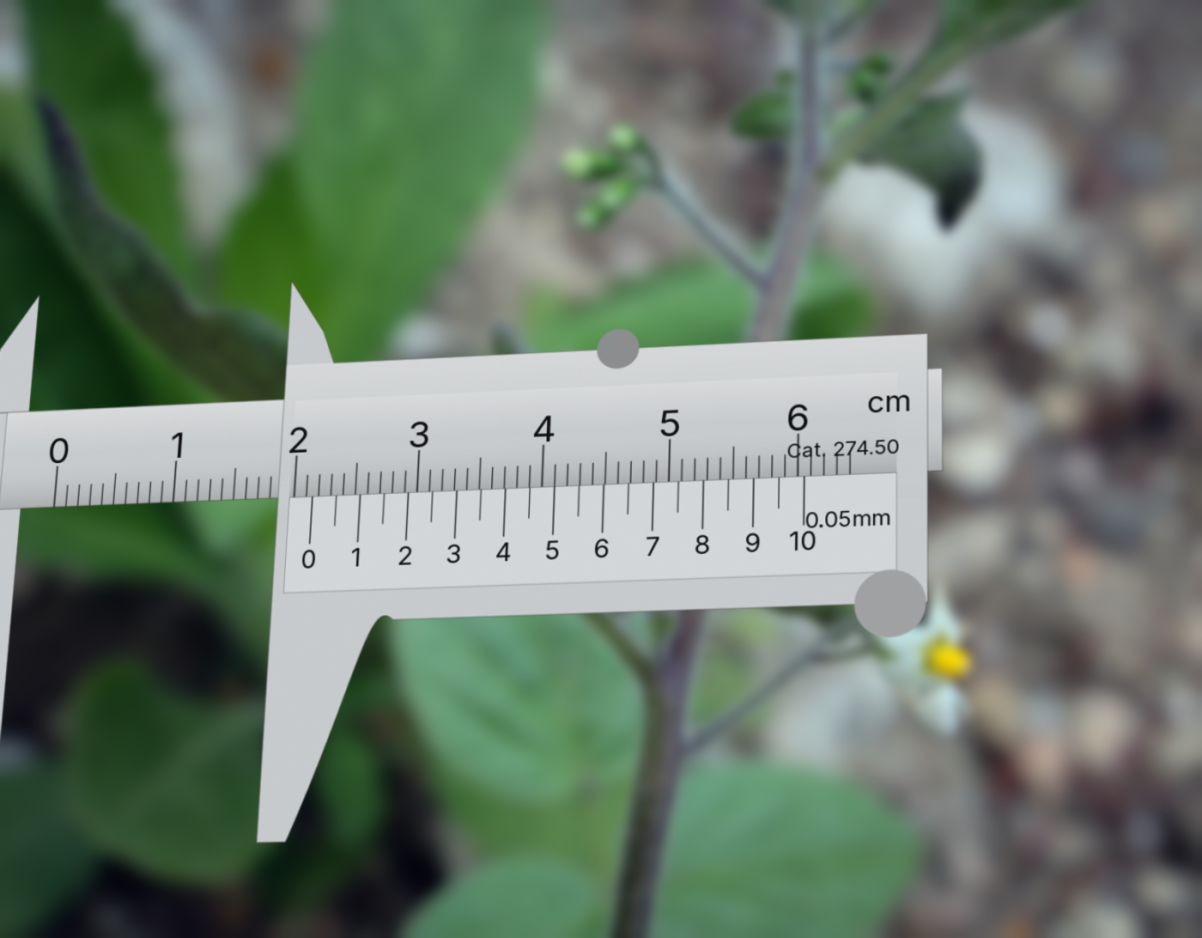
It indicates 21.5; mm
